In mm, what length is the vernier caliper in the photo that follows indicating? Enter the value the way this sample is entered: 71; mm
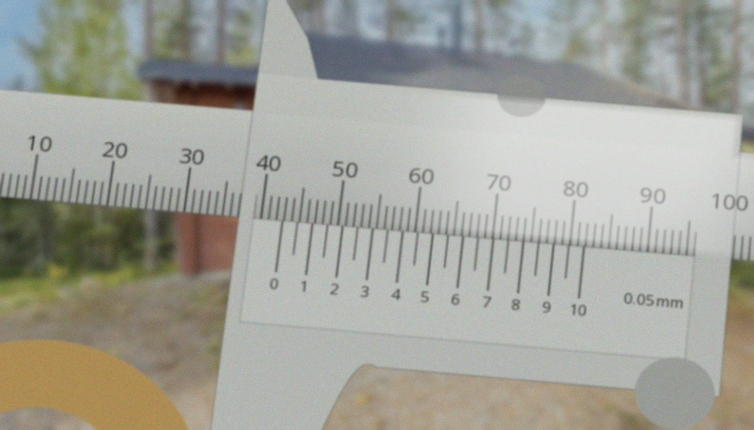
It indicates 42.8; mm
